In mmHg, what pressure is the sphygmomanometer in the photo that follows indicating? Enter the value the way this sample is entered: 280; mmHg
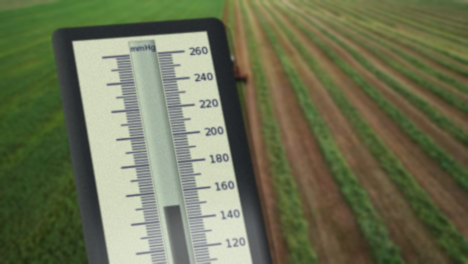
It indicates 150; mmHg
